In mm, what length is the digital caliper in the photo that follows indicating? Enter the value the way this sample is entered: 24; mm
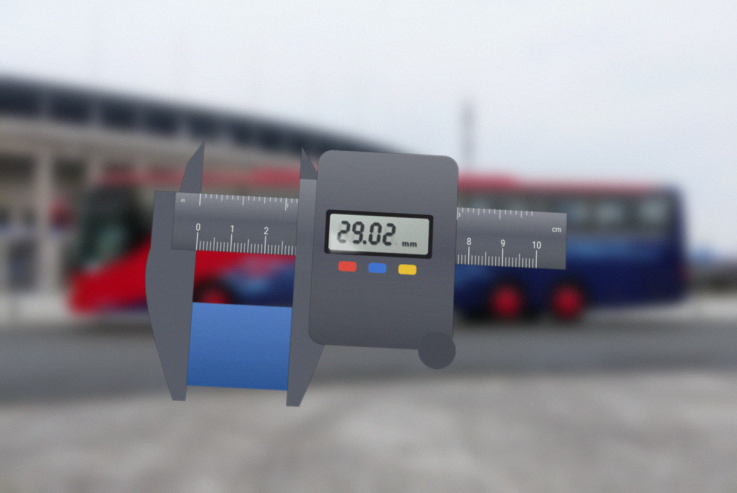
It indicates 29.02; mm
